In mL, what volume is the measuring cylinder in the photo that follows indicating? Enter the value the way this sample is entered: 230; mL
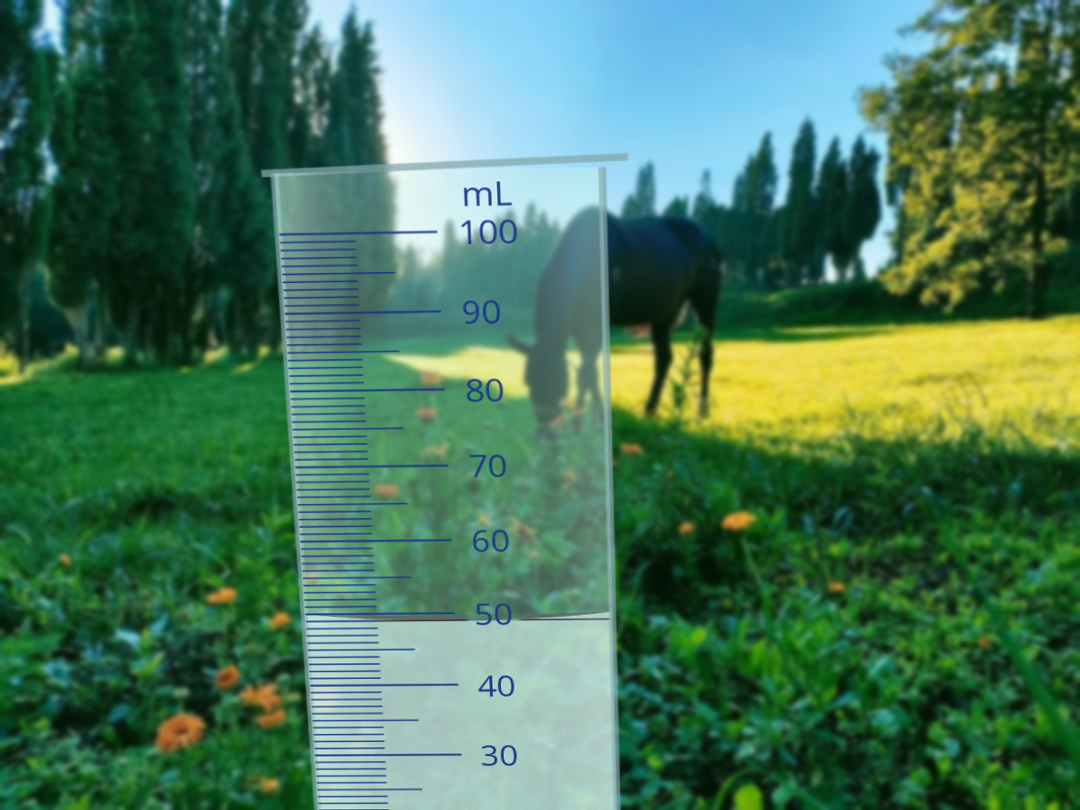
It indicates 49; mL
